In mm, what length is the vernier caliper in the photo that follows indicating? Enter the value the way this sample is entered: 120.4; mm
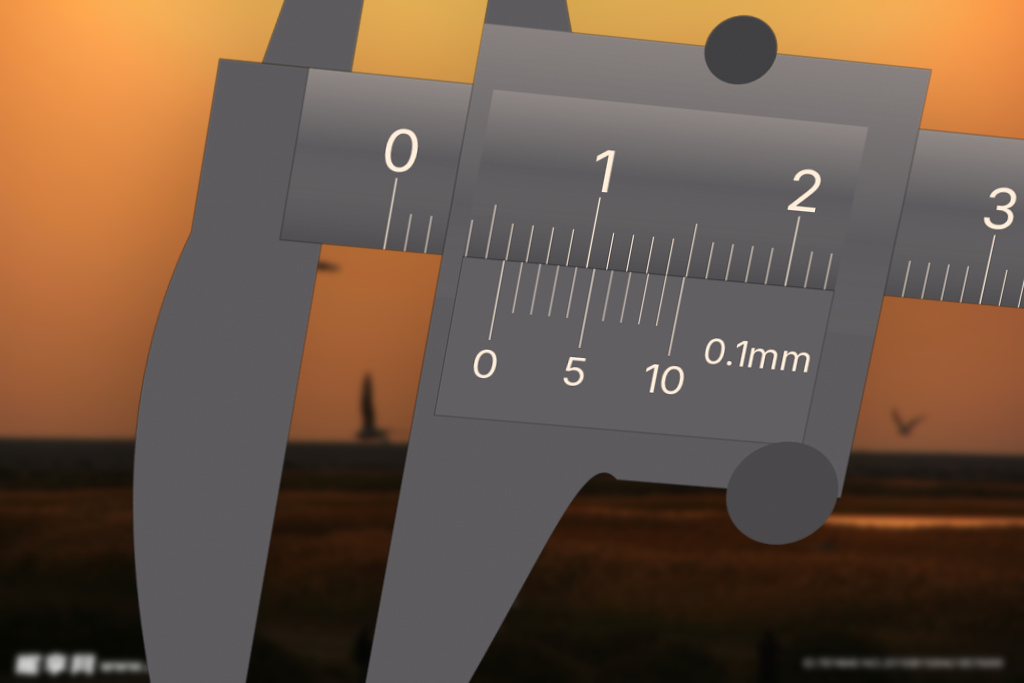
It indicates 5.9; mm
